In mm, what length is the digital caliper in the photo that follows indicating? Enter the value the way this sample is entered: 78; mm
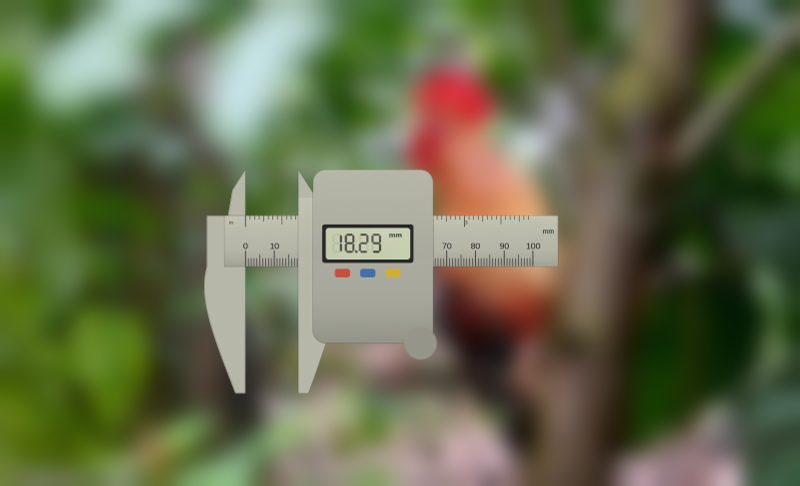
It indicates 18.29; mm
